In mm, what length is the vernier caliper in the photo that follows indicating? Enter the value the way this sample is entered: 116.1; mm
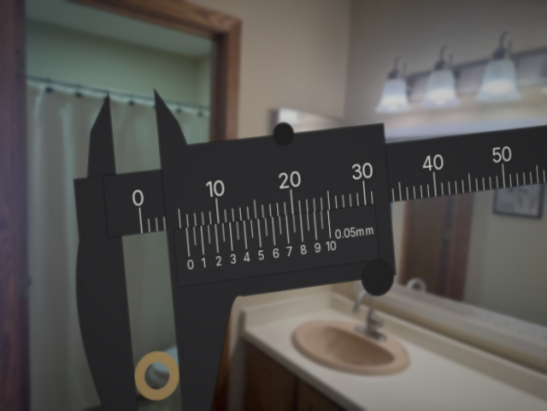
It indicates 5.8; mm
